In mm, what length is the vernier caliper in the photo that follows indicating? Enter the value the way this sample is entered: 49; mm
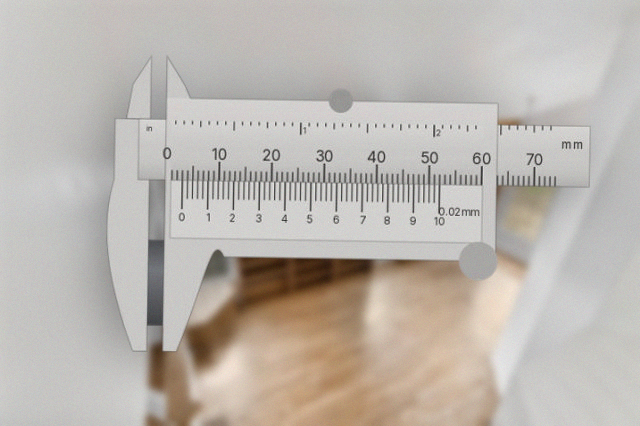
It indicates 3.0; mm
